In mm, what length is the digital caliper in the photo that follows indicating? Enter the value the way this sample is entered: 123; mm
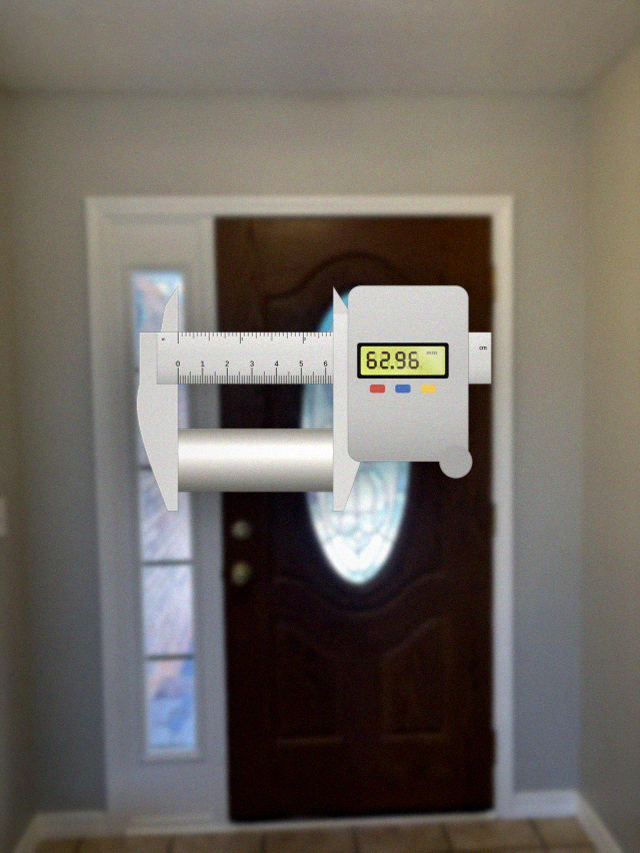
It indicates 62.96; mm
